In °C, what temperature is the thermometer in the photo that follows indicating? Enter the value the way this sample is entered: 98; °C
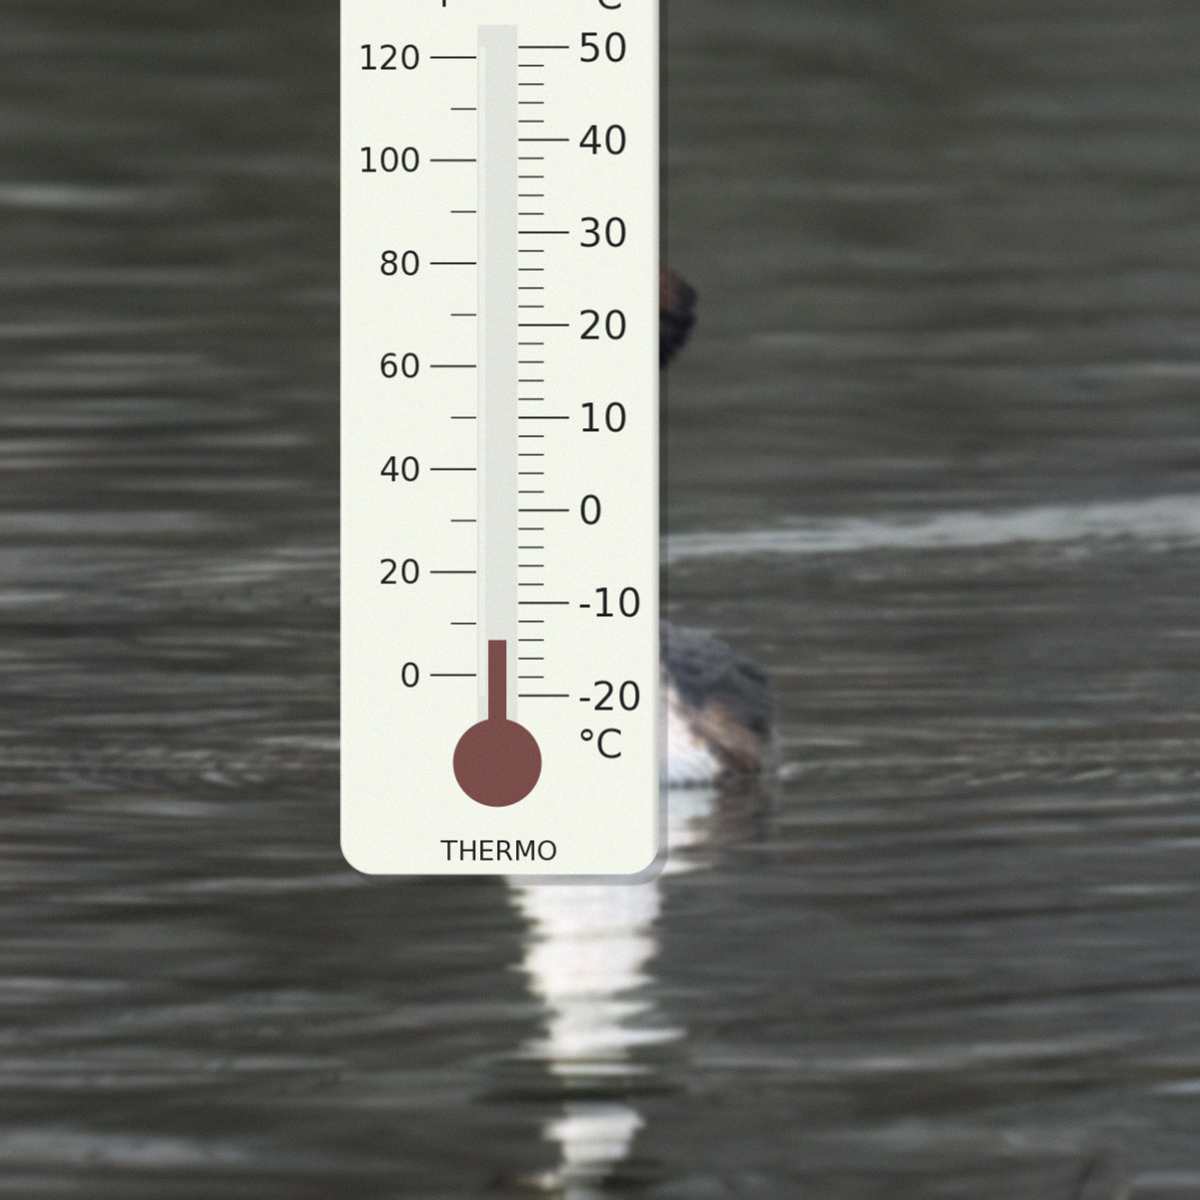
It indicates -14; °C
